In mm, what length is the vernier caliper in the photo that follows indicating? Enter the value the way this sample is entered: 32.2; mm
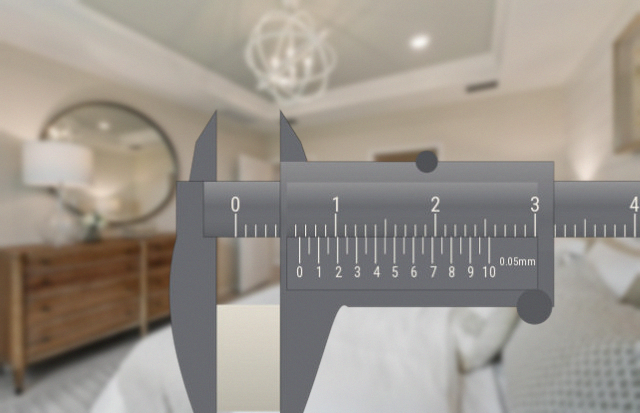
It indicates 6.4; mm
